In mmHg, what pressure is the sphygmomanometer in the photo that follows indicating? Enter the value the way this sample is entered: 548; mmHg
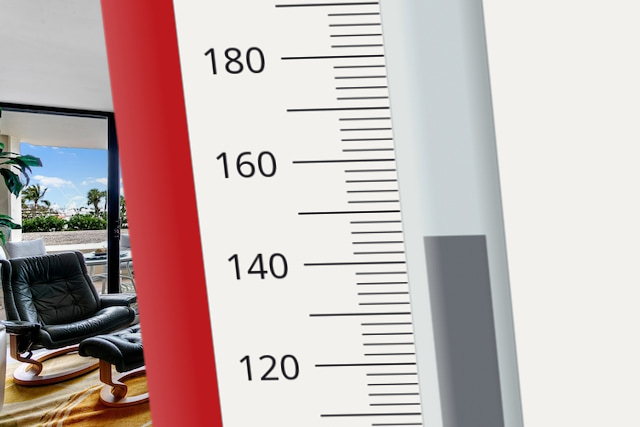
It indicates 145; mmHg
